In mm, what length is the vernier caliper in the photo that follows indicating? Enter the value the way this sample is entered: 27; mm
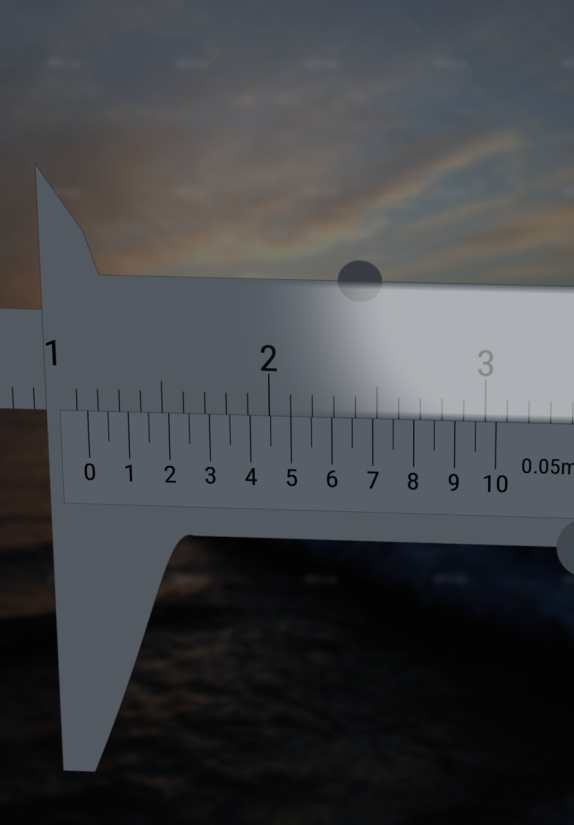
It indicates 11.50; mm
